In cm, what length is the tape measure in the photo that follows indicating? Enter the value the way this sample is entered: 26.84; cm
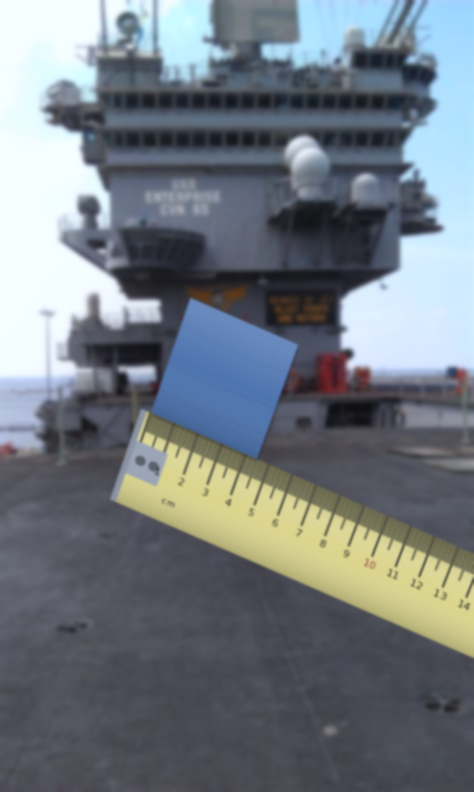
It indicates 4.5; cm
